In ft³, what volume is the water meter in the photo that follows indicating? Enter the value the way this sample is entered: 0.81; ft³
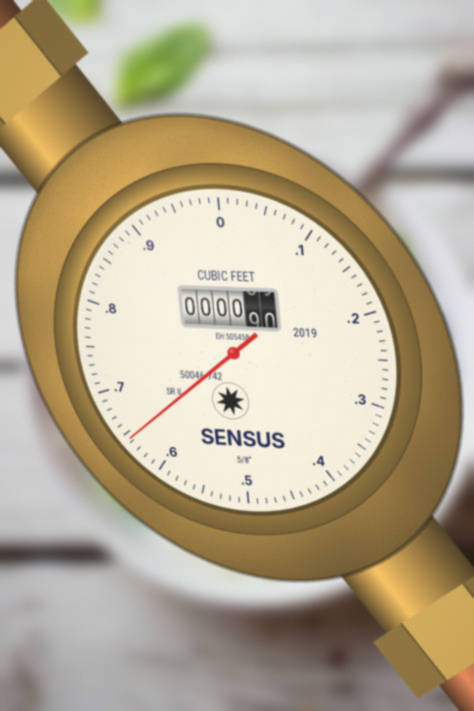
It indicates 89.64; ft³
